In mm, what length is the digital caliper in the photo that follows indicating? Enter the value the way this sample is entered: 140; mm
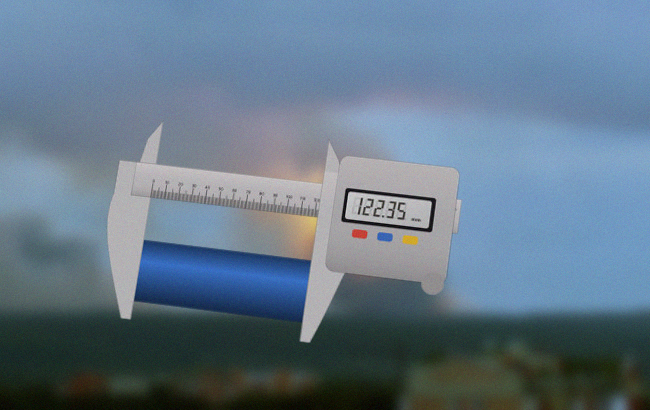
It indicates 122.35; mm
